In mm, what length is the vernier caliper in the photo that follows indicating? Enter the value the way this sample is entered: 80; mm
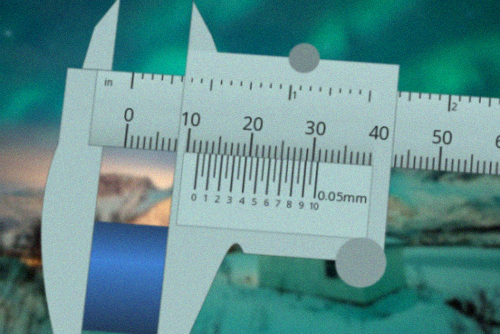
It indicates 11.8; mm
